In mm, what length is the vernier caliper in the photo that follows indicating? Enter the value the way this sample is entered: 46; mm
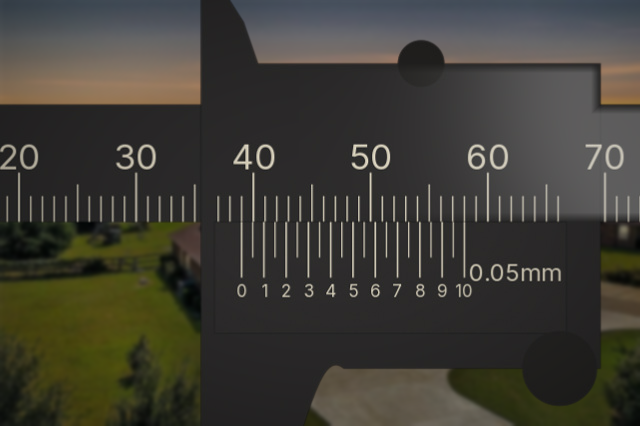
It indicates 39.0; mm
